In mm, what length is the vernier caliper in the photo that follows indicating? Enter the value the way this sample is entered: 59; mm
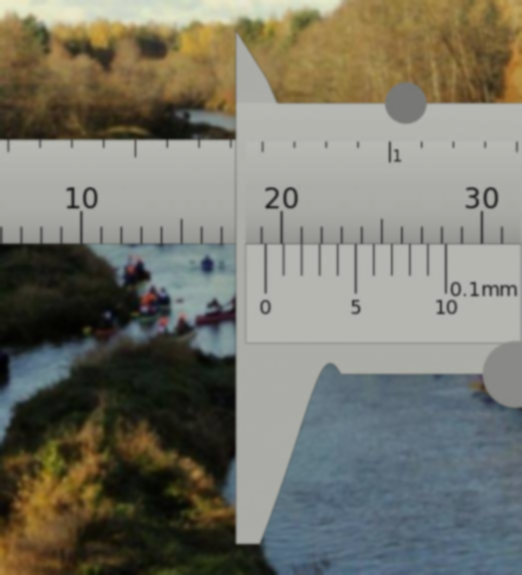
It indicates 19.2; mm
